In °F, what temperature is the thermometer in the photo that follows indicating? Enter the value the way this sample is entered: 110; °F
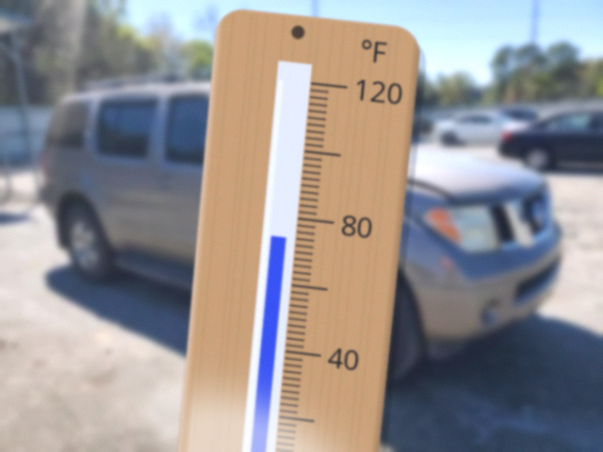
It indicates 74; °F
